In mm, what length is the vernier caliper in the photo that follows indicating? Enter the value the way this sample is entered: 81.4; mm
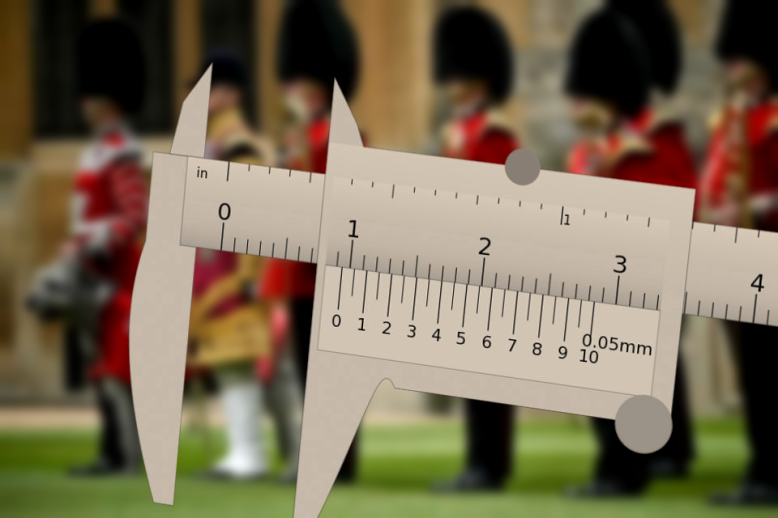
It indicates 9.4; mm
